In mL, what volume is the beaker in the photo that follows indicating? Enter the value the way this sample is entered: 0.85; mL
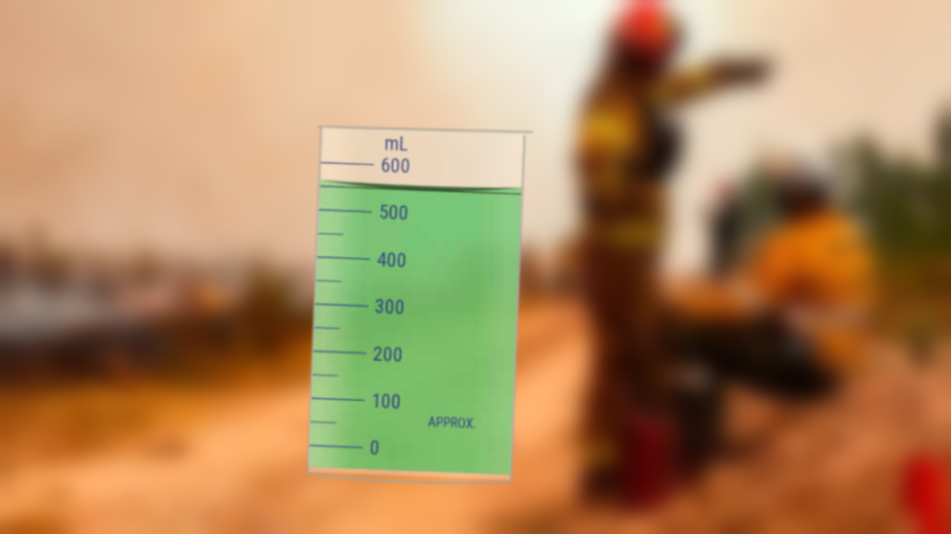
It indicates 550; mL
